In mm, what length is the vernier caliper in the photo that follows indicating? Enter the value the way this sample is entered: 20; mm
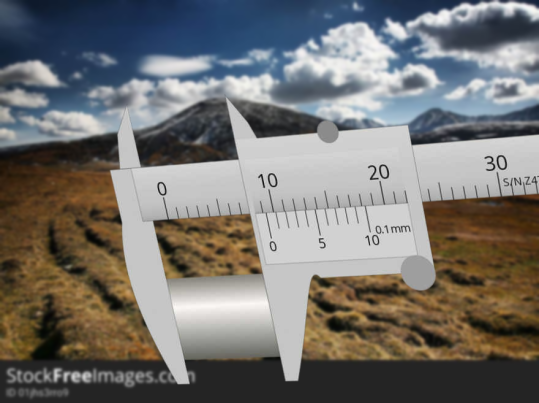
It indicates 9.3; mm
